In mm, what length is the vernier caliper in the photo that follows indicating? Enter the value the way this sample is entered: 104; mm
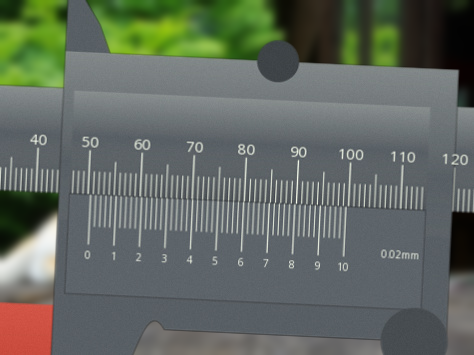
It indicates 50.5; mm
